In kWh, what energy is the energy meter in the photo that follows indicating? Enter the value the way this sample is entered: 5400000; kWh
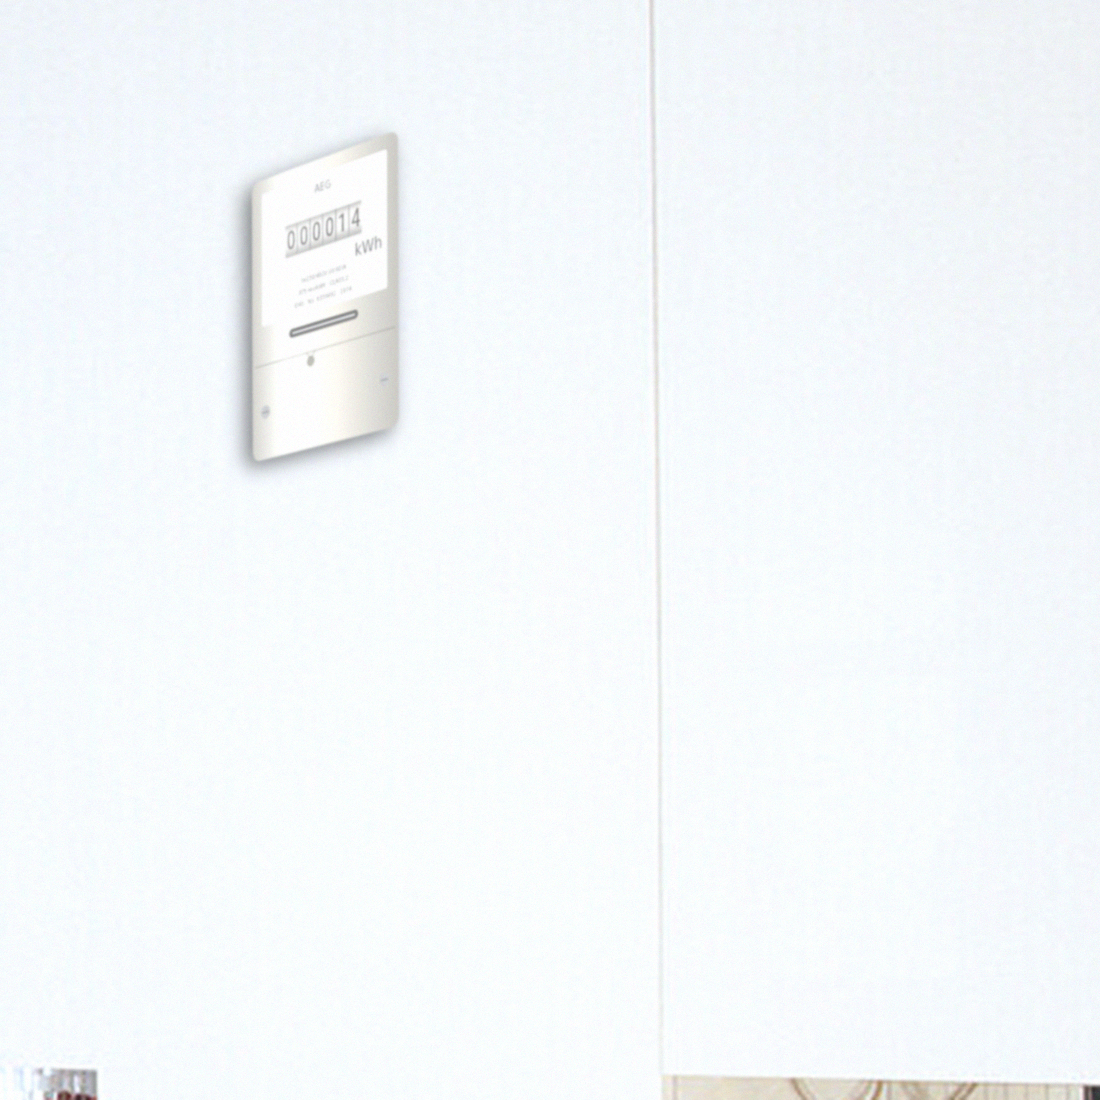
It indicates 14; kWh
